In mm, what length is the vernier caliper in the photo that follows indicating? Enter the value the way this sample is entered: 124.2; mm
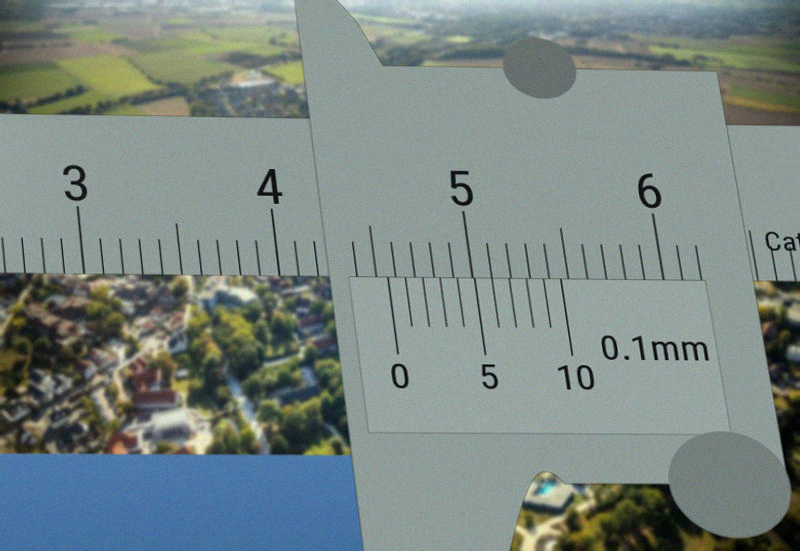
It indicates 45.6; mm
